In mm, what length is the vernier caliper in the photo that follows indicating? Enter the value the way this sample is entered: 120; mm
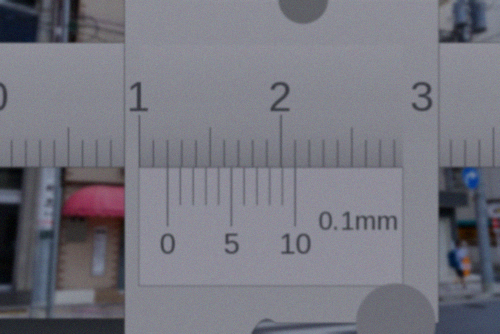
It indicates 12.0; mm
